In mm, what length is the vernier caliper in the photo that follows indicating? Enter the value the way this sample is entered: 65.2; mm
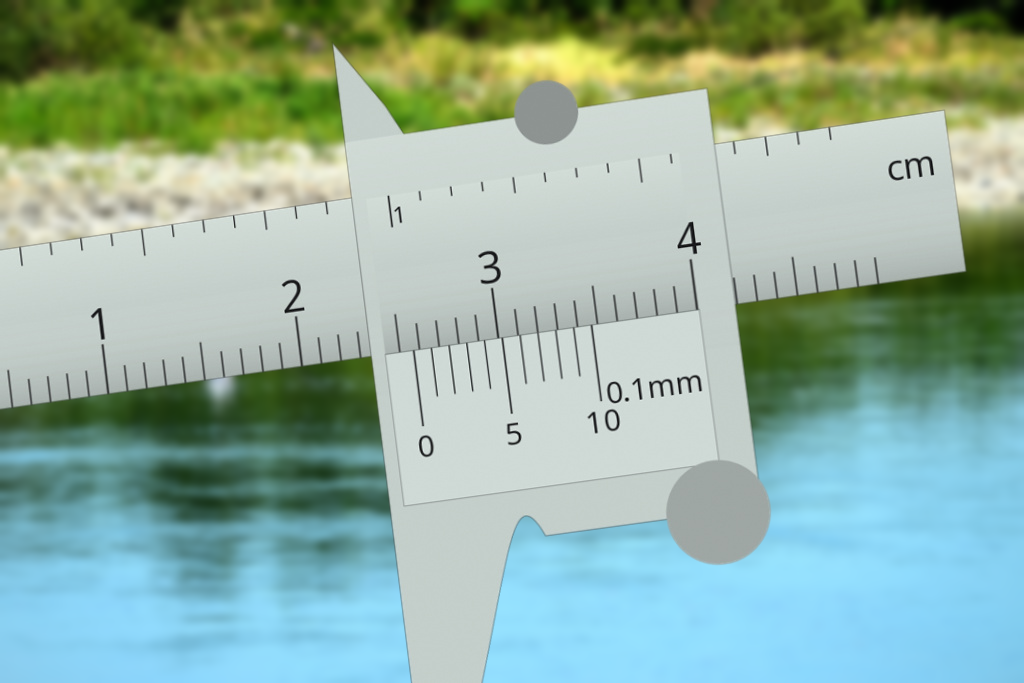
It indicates 25.7; mm
